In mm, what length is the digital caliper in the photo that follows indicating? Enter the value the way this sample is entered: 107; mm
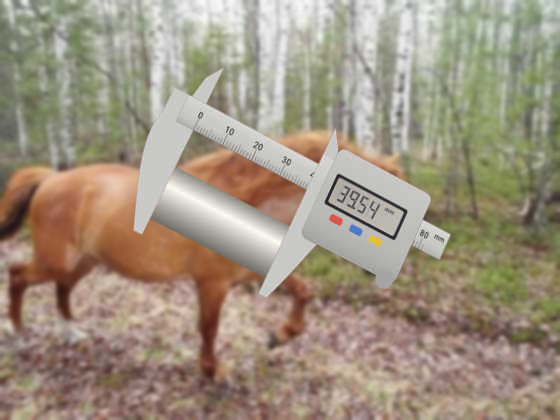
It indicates 39.54; mm
